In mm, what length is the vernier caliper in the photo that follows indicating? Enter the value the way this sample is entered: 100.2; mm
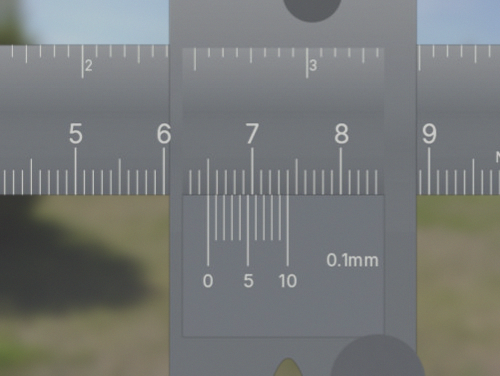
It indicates 65.0; mm
